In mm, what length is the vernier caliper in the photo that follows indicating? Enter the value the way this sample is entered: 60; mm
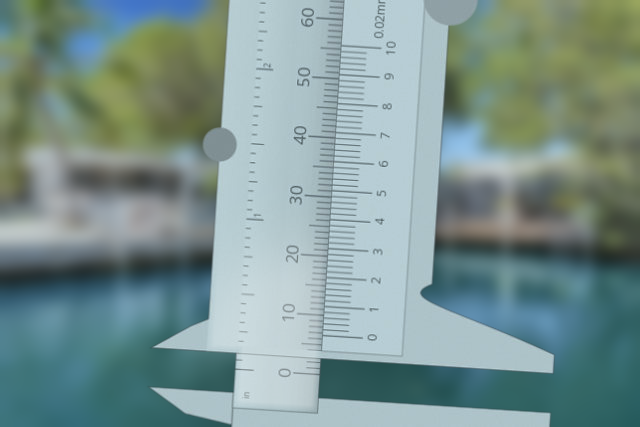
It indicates 6.6; mm
